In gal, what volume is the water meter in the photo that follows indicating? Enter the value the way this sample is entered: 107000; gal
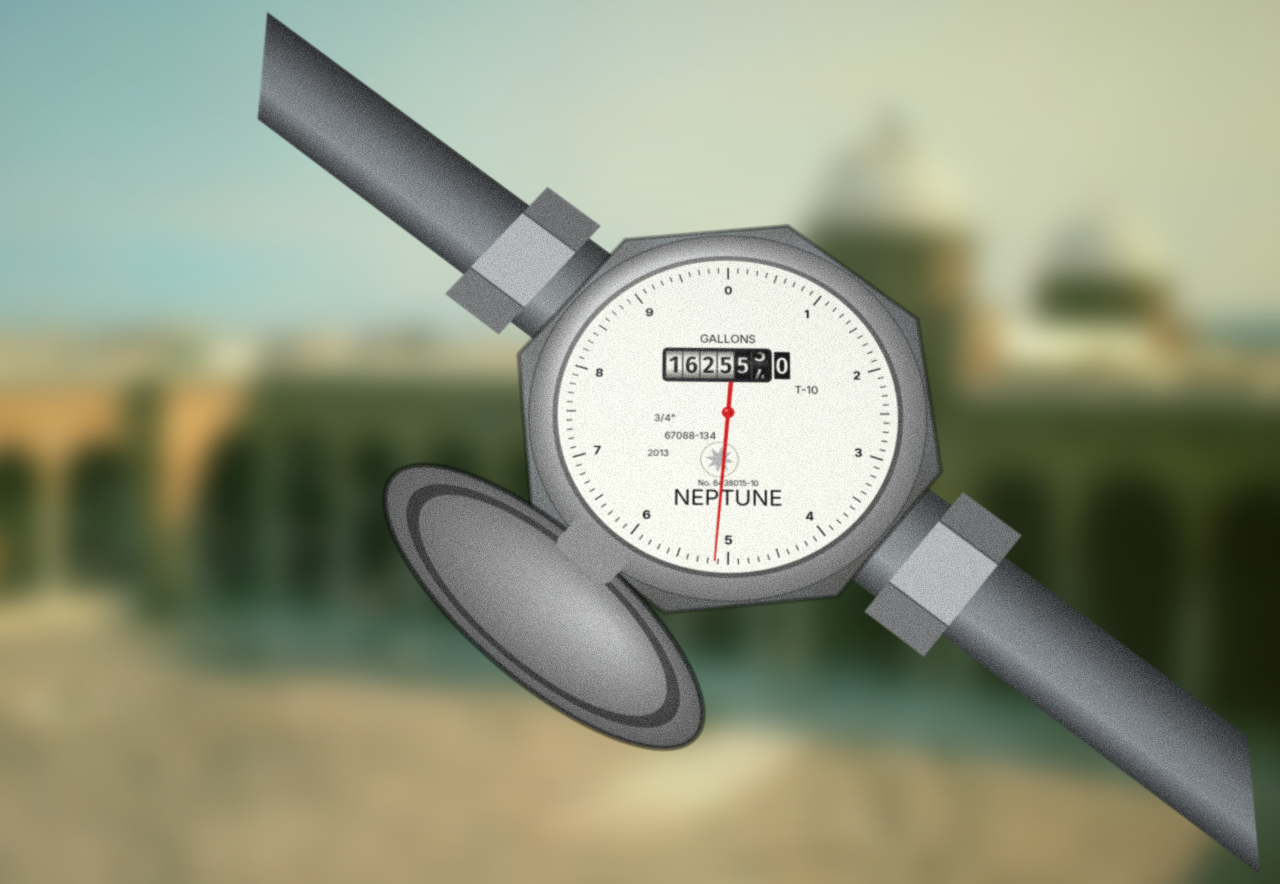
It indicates 1625535.1; gal
